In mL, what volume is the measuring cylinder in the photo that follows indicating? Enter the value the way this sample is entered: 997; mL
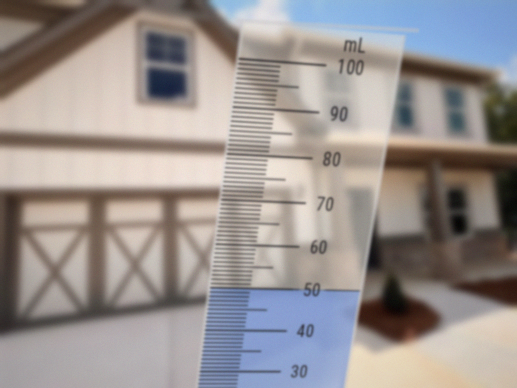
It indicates 50; mL
